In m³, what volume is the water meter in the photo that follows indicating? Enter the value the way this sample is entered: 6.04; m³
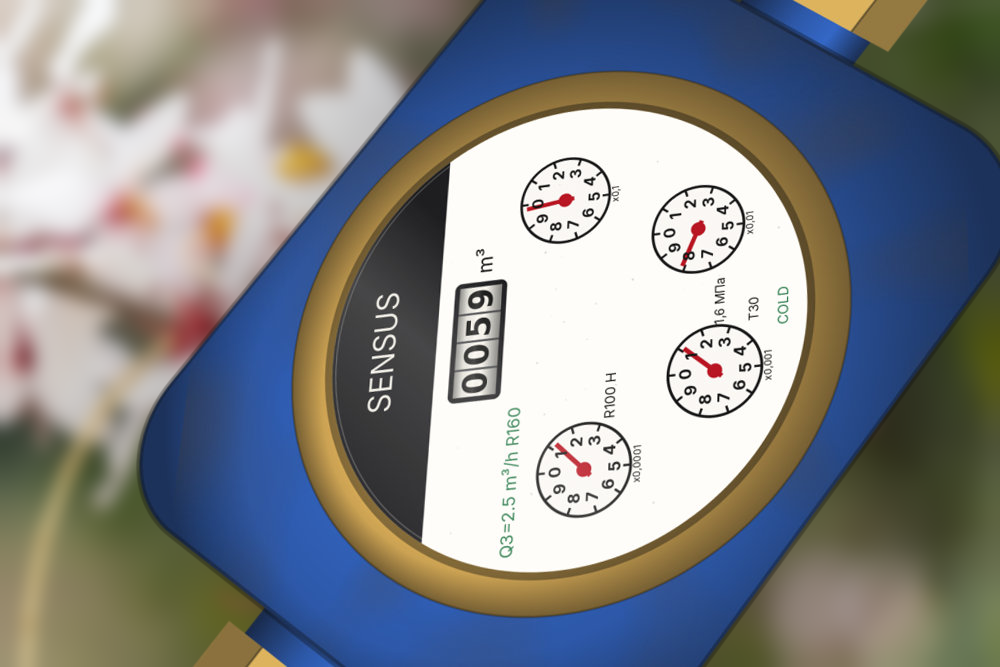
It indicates 58.9811; m³
